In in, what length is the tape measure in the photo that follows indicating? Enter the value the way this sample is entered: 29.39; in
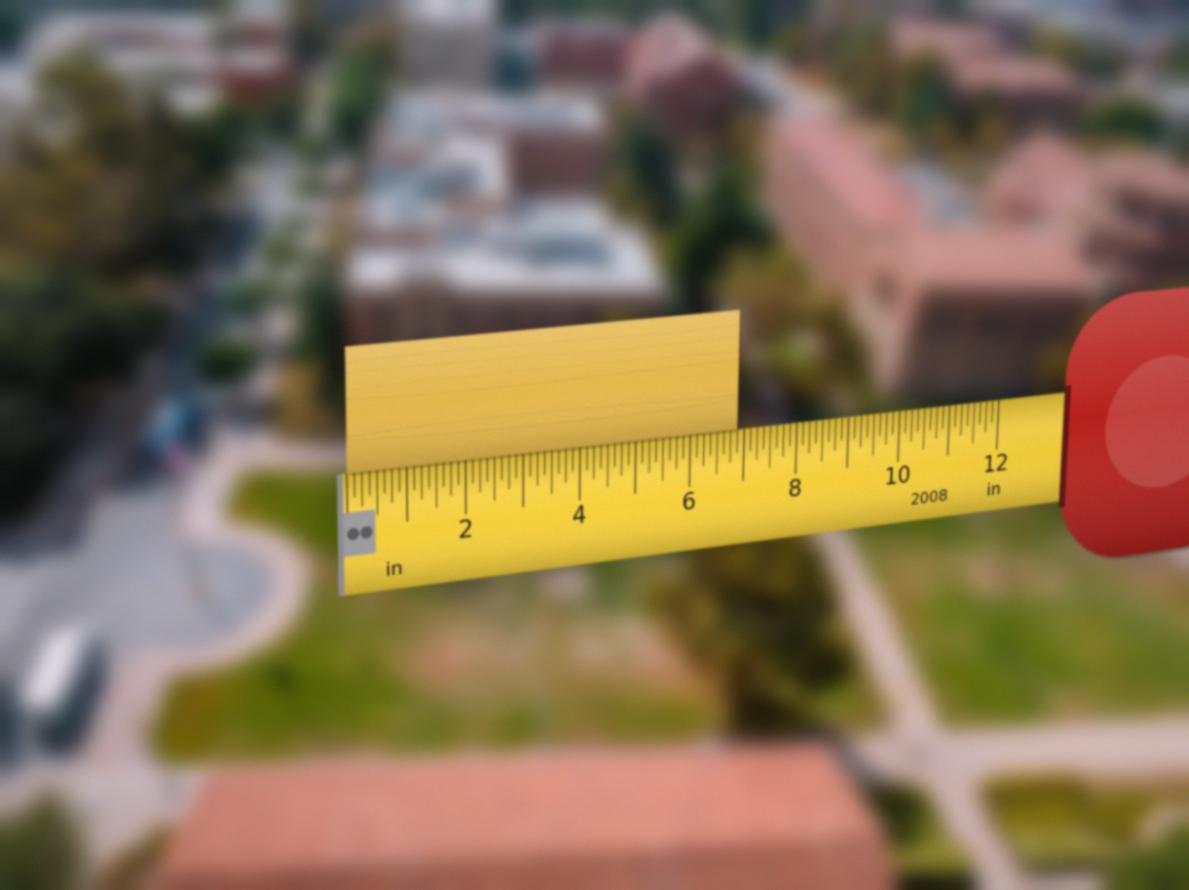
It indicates 6.875; in
